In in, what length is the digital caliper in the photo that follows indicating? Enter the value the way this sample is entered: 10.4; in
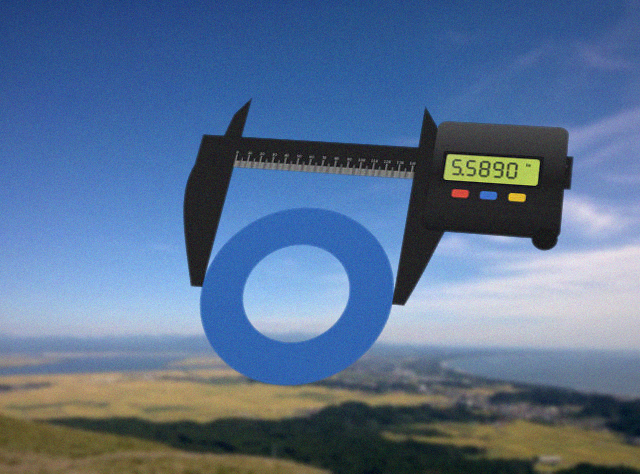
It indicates 5.5890; in
